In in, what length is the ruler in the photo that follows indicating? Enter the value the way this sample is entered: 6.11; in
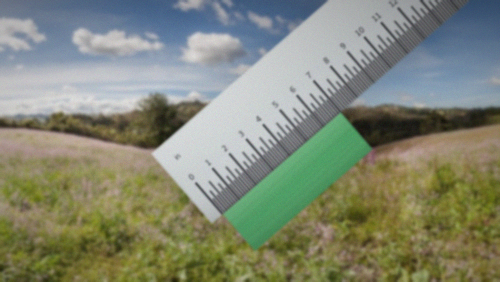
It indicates 7; in
